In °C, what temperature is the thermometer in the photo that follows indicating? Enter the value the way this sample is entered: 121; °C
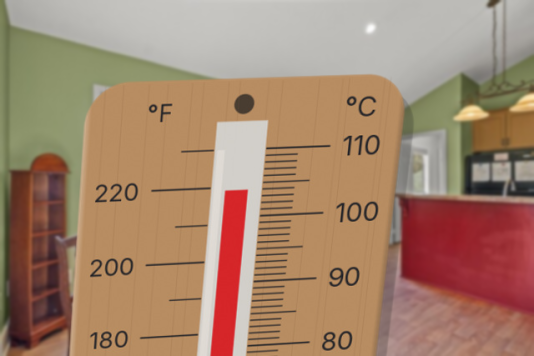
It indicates 104; °C
